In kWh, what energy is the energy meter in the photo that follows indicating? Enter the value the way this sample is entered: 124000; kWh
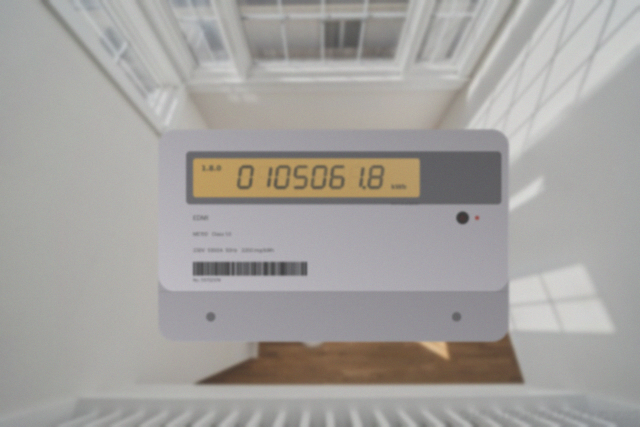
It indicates 105061.8; kWh
